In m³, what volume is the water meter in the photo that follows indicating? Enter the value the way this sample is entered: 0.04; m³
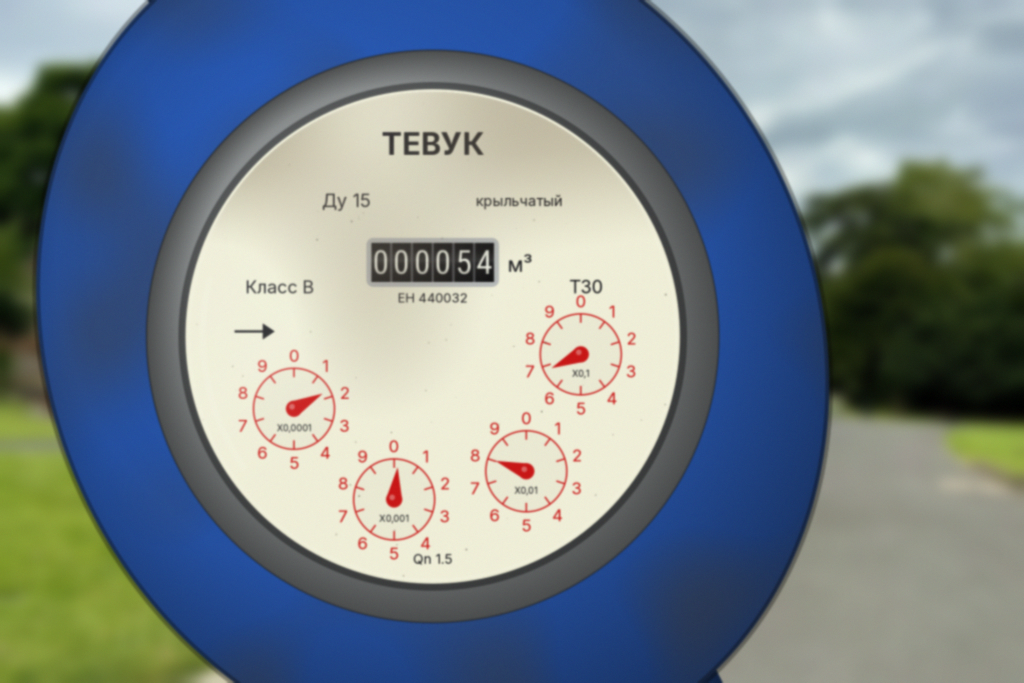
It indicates 54.6801; m³
